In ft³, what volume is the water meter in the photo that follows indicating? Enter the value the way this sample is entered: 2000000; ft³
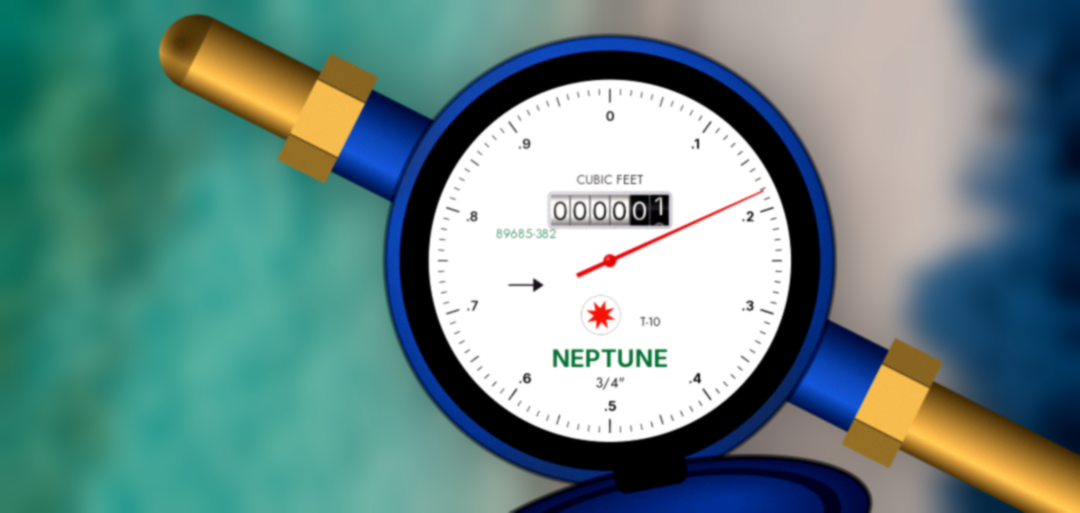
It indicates 1.18; ft³
